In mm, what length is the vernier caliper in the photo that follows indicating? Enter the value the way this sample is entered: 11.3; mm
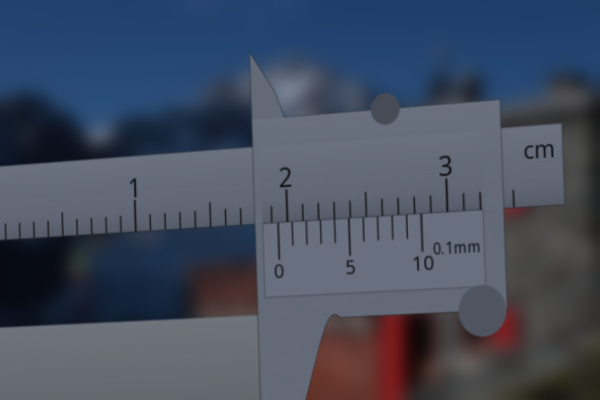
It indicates 19.4; mm
